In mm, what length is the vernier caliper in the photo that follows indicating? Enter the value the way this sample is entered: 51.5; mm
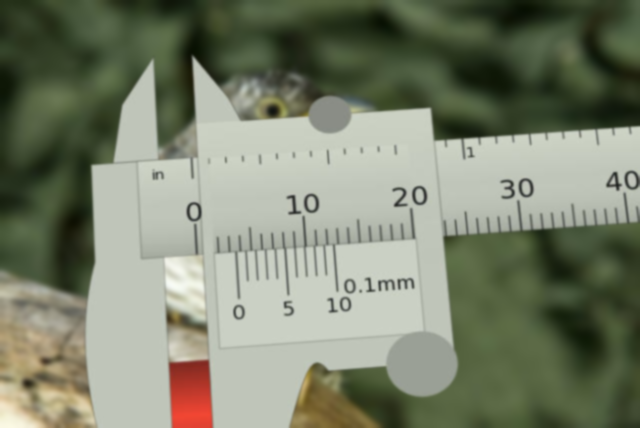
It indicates 3.6; mm
